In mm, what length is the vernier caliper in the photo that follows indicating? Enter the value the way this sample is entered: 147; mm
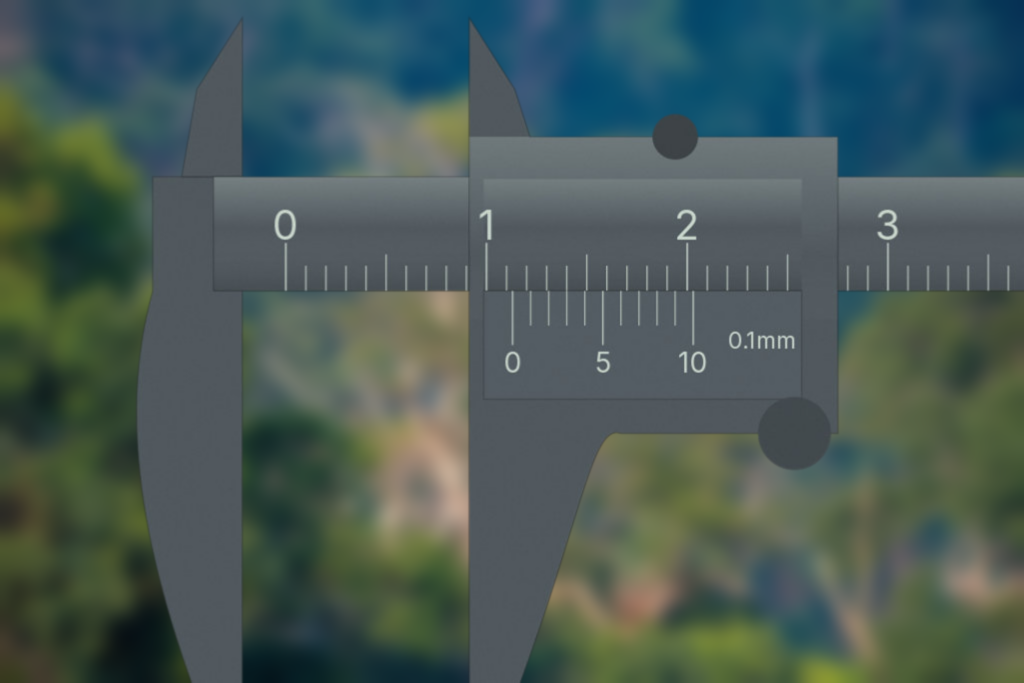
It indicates 11.3; mm
